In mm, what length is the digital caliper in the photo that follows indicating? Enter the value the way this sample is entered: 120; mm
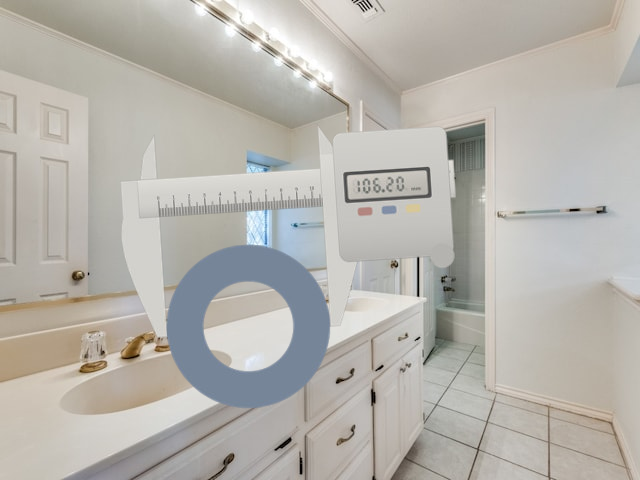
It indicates 106.20; mm
